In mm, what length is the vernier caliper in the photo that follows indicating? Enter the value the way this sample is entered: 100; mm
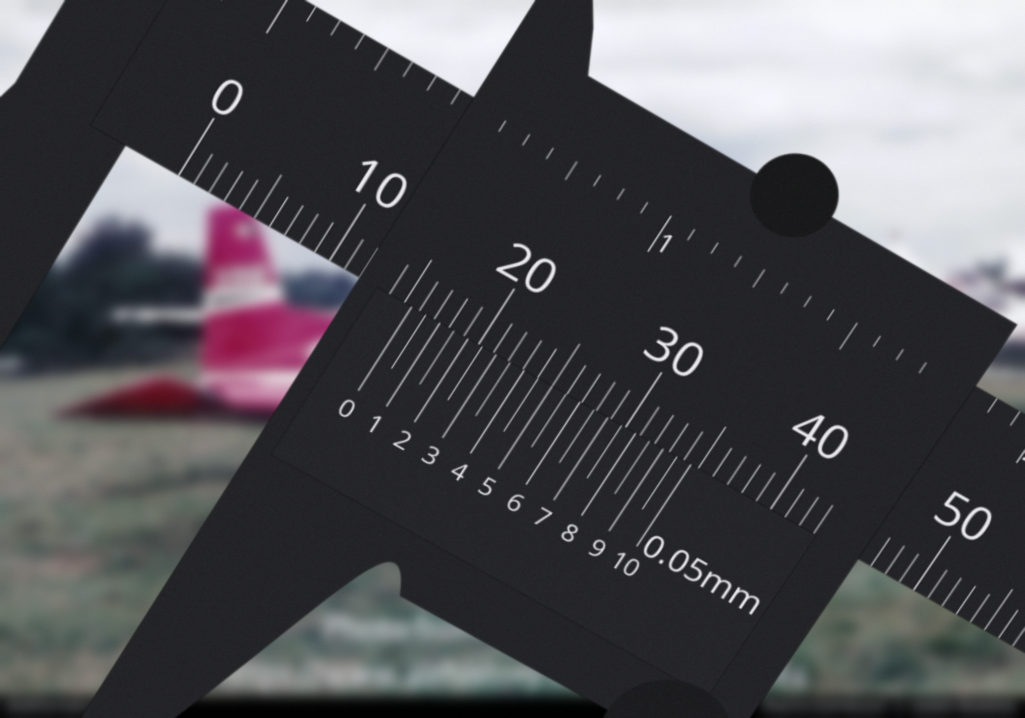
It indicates 15.5; mm
